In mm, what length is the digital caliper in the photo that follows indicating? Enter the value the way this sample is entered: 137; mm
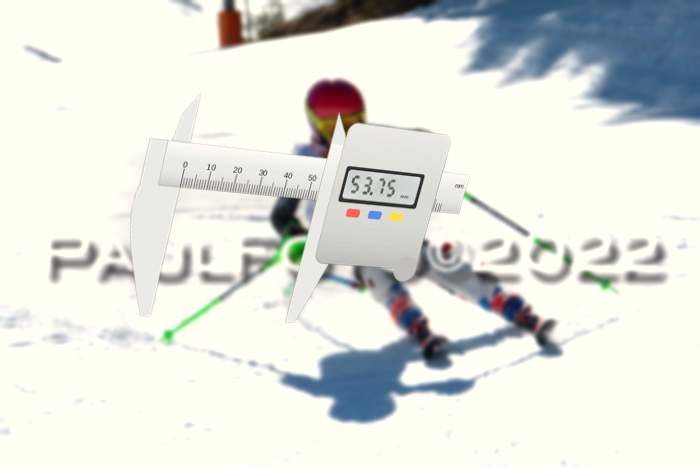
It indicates 53.75; mm
